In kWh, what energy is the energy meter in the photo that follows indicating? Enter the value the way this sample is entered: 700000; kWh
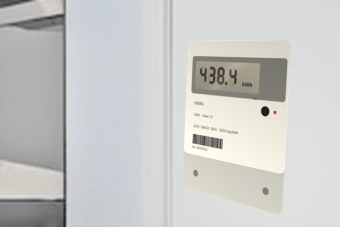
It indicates 438.4; kWh
